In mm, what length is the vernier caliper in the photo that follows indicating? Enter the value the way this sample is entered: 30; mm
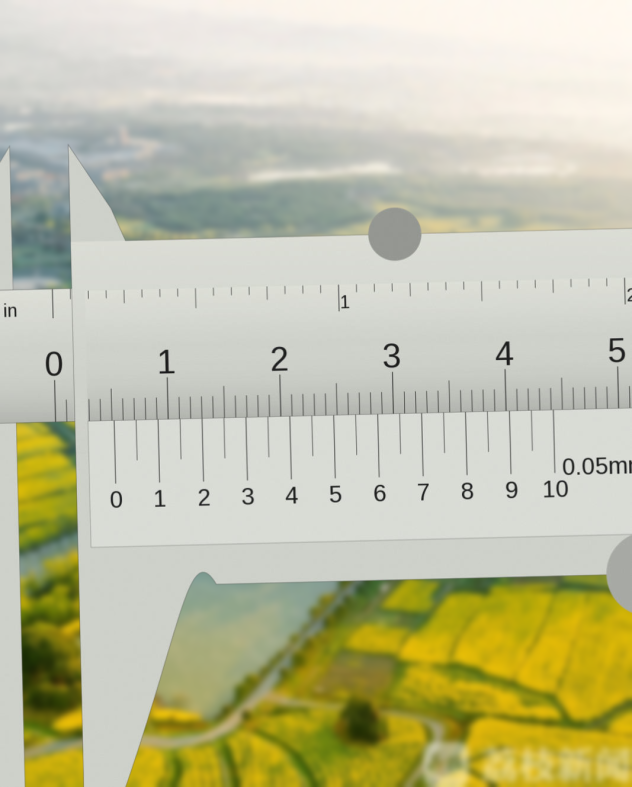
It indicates 5.2; mm
